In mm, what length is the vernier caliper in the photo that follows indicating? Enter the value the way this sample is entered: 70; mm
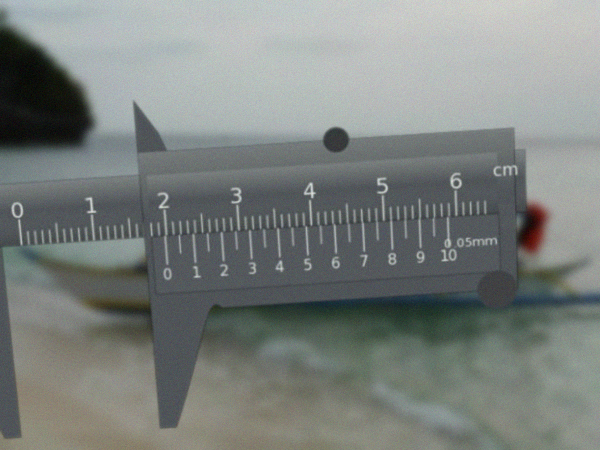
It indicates 19.8; mm
